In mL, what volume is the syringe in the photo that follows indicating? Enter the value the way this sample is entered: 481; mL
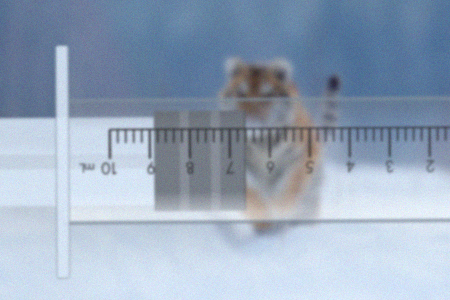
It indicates 6.6; mL
